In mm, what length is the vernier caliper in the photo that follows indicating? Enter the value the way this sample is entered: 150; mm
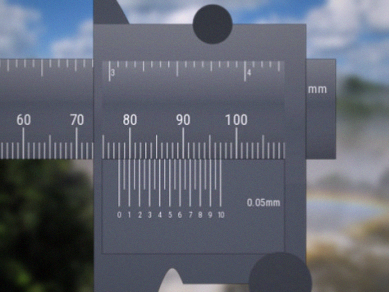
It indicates 78.0; mm
